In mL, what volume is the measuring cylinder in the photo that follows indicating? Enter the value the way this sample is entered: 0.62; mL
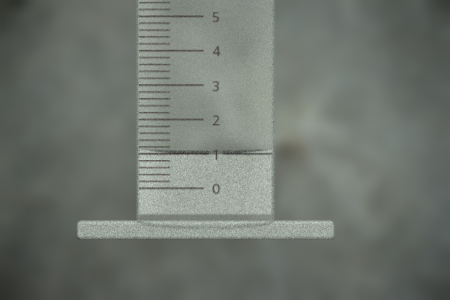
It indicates 1; mL
